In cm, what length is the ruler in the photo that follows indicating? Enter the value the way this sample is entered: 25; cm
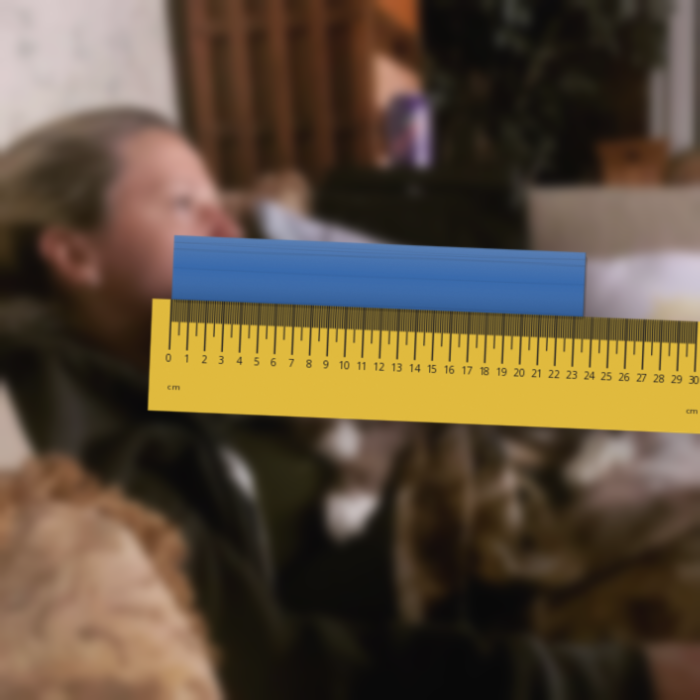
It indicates 23.5; cm
